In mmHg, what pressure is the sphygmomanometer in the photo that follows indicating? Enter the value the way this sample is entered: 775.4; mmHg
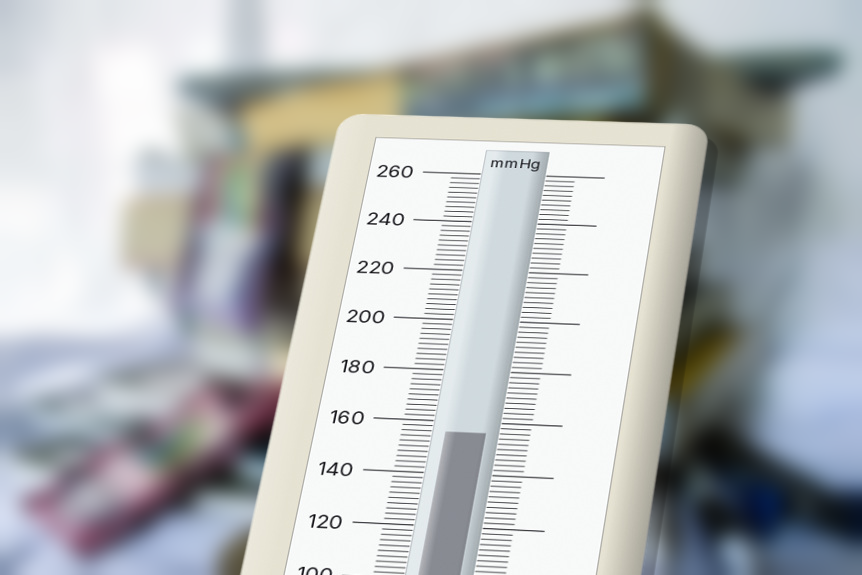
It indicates 156; mmHg
